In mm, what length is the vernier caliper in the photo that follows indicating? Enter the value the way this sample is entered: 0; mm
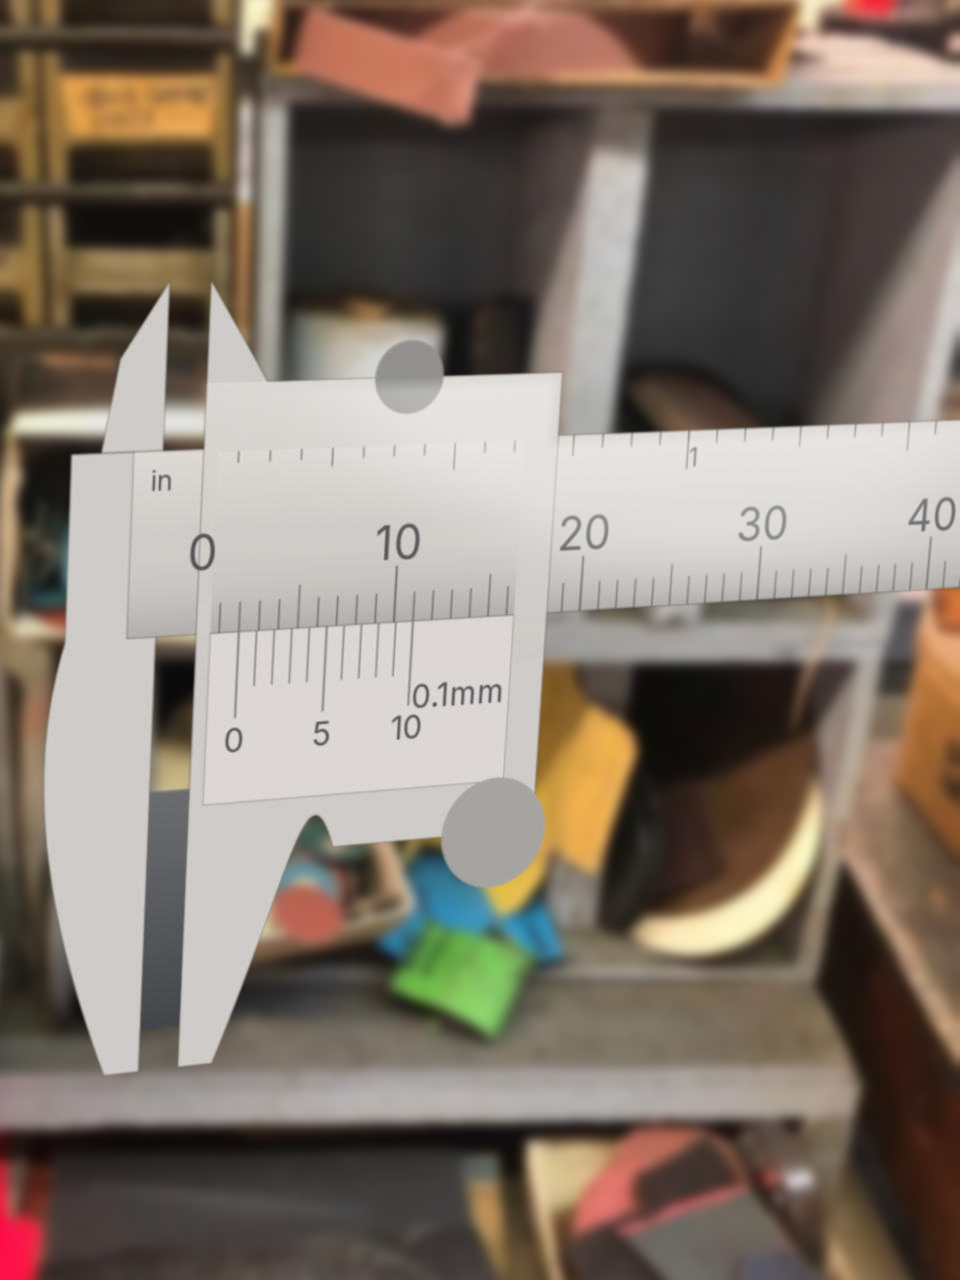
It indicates 2.0; mm
